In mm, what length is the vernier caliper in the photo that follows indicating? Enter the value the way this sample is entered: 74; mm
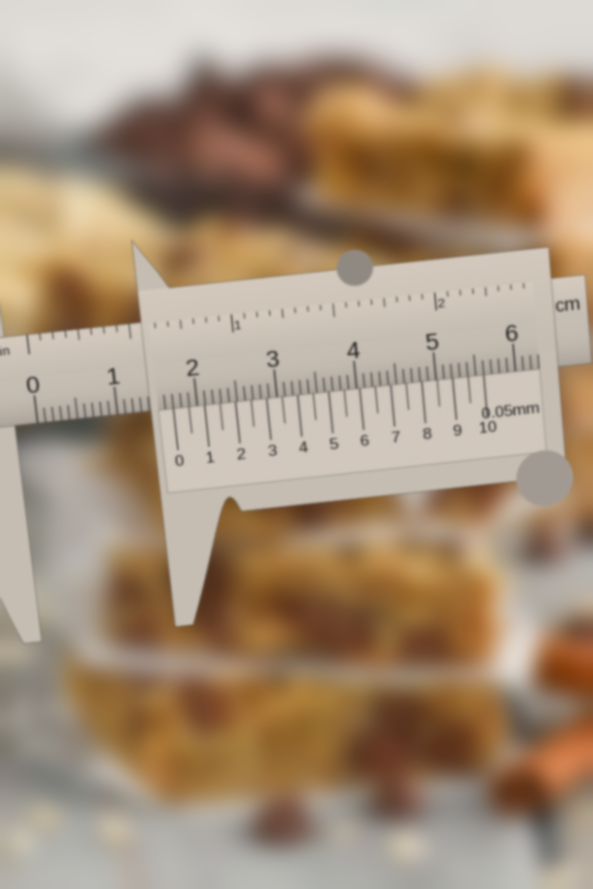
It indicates 17.0; mm
